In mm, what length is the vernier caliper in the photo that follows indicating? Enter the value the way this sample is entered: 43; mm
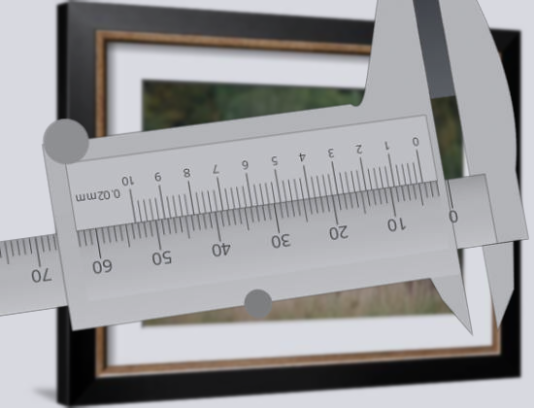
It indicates 4.4; mm
